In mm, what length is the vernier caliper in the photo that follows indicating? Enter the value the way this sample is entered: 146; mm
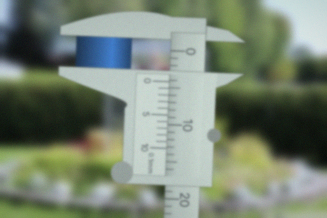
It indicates 4.2; mm
